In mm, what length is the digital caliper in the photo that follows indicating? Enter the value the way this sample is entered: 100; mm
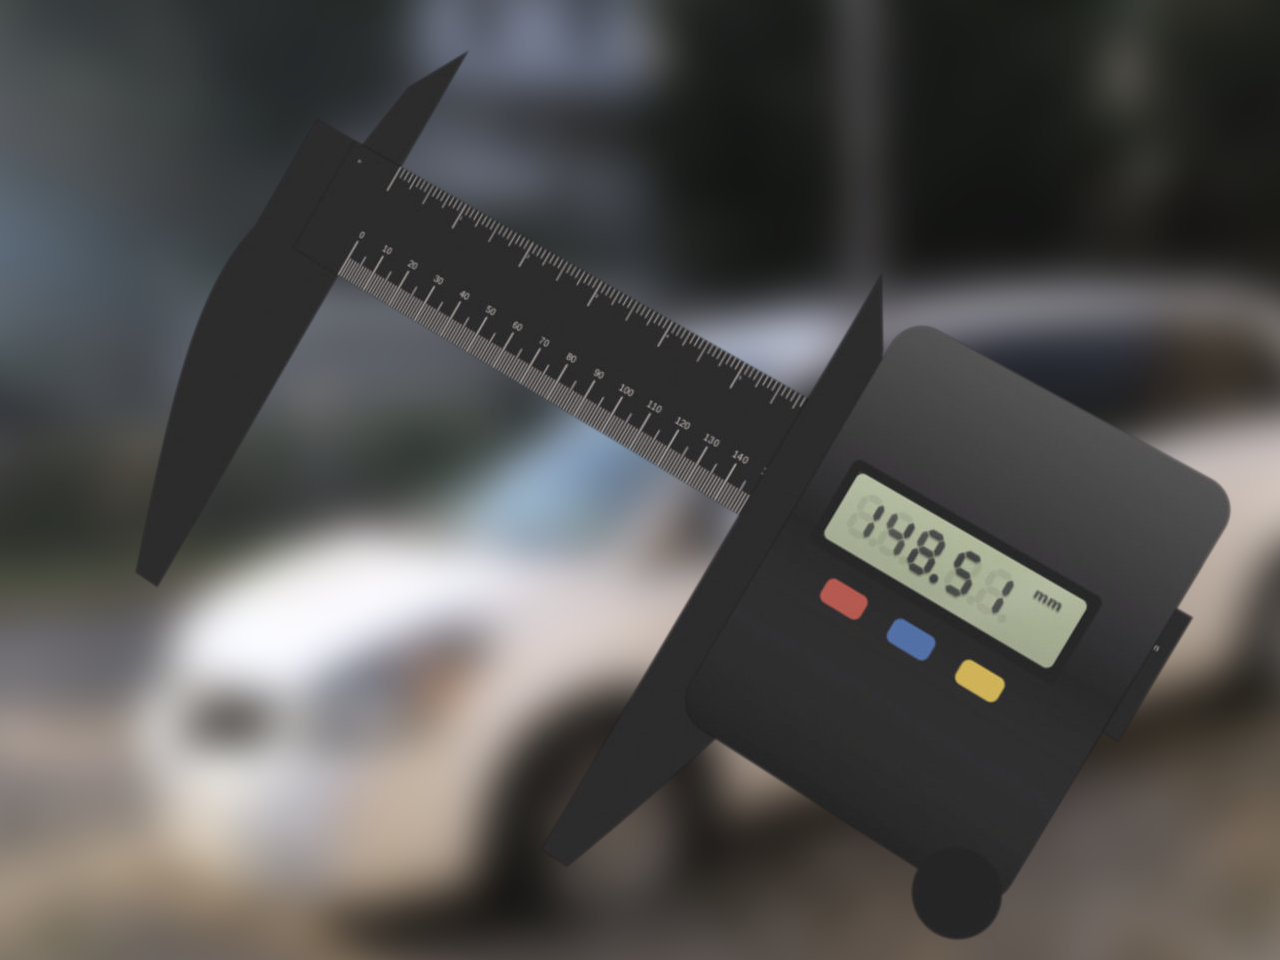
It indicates 148.51; mm
